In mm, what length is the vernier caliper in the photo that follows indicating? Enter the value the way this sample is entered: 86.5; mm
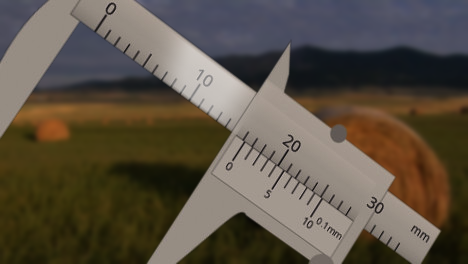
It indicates 16.2; mm
